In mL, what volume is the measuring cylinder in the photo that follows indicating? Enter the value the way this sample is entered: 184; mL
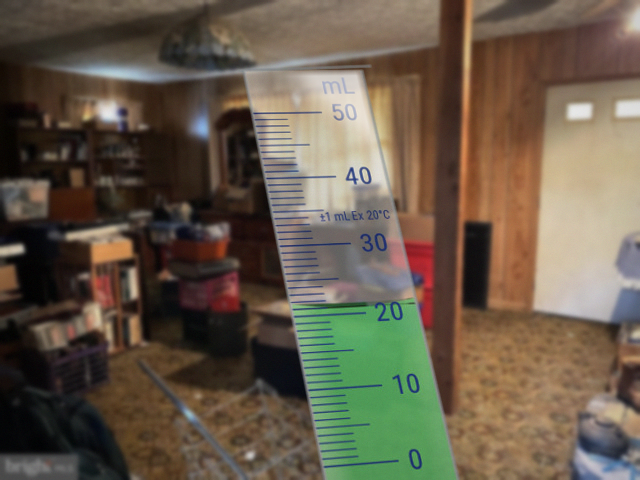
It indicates 21; mL
